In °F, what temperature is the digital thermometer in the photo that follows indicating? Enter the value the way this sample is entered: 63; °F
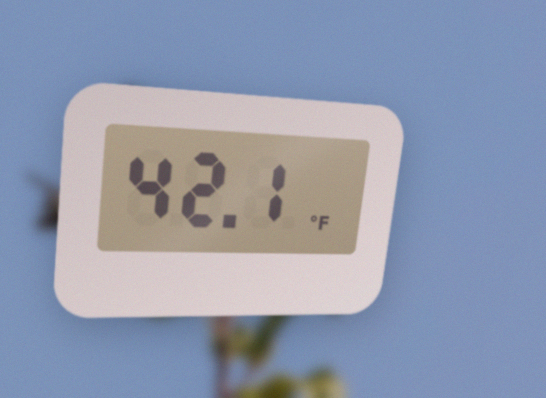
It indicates 42.1; °F
